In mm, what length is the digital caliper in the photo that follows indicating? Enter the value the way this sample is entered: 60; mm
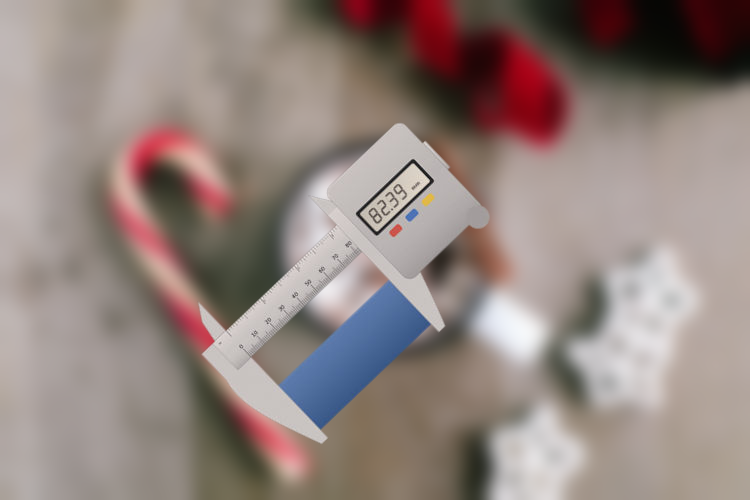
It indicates 82.39; mm
